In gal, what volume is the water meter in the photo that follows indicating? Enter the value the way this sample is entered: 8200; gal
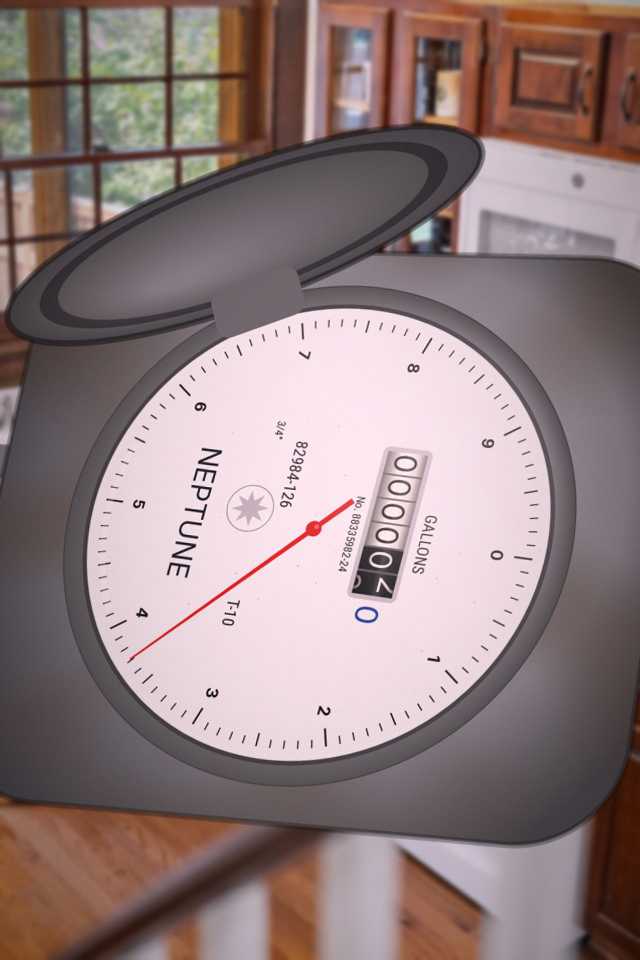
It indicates 23.7; gal
